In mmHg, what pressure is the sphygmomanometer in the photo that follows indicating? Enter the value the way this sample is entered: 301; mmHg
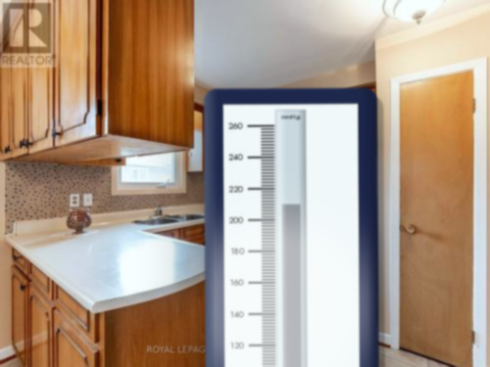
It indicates 210; mmHg
